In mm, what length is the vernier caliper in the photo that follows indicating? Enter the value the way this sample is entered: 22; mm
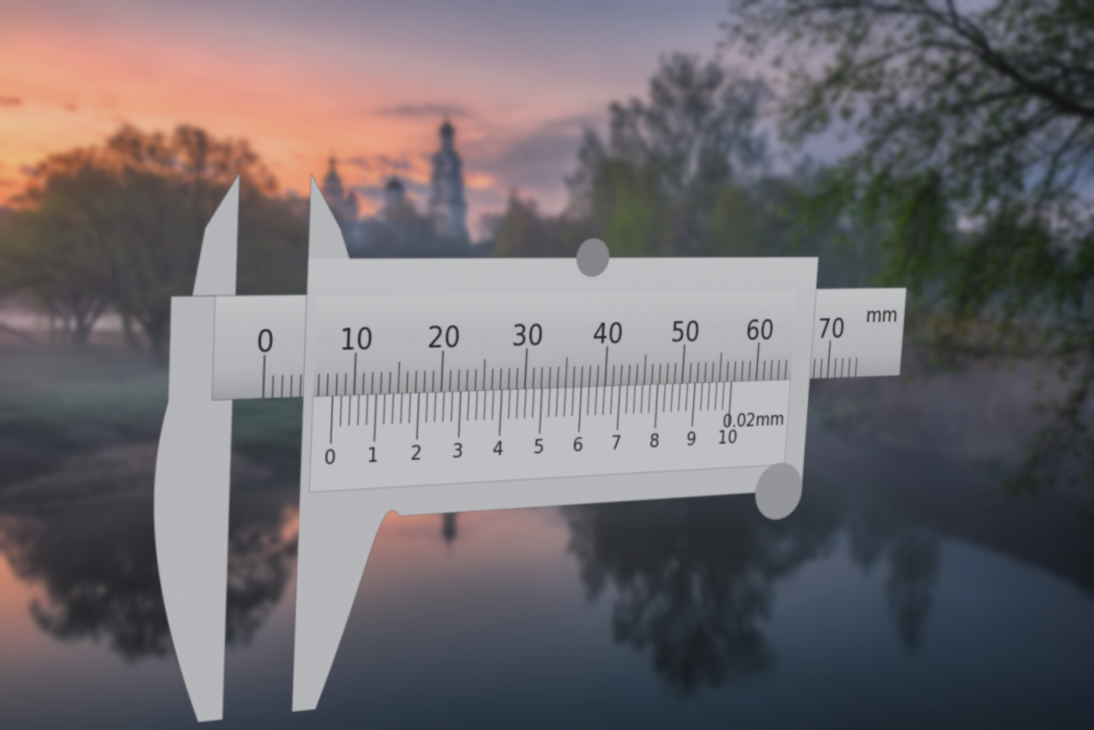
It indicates 7.6; mm
